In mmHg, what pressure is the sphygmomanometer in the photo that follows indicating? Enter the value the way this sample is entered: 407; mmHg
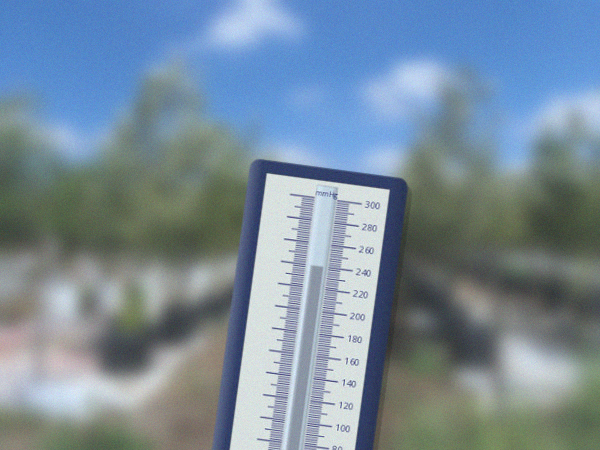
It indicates 240; mmHg
